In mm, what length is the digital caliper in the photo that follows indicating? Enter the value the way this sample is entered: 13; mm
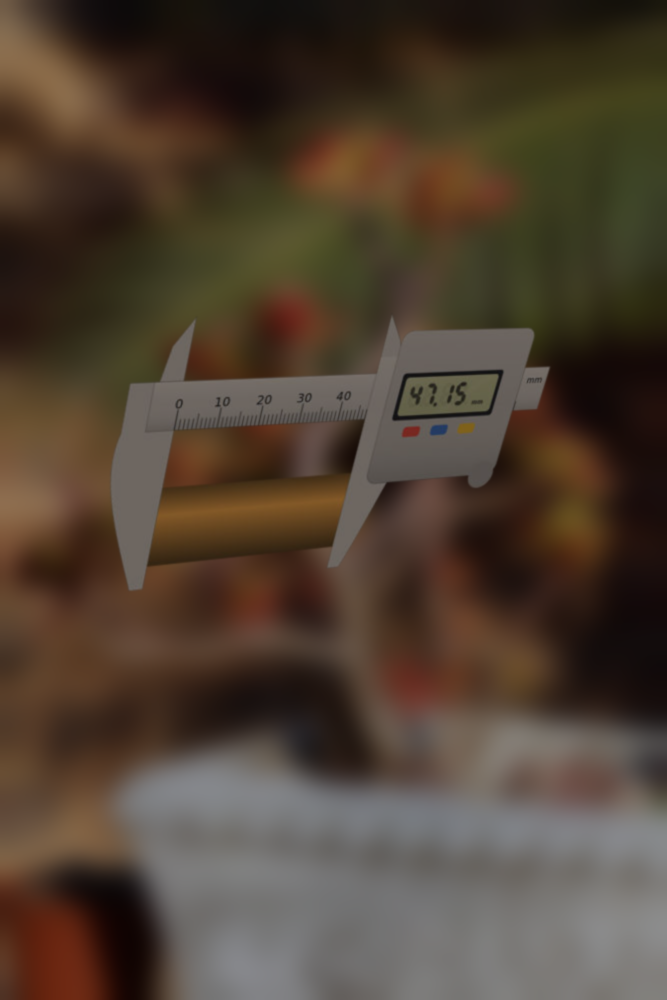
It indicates 47.15; mm
